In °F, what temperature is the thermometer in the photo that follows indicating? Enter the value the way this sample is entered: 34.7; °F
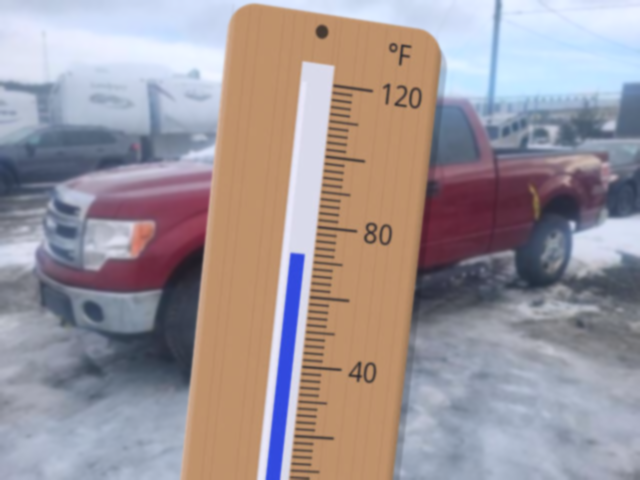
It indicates 72; °F
